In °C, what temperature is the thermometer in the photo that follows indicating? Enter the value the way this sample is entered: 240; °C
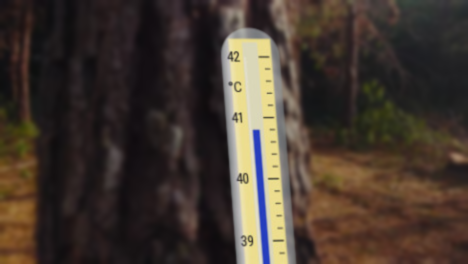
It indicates 40.8; °C
